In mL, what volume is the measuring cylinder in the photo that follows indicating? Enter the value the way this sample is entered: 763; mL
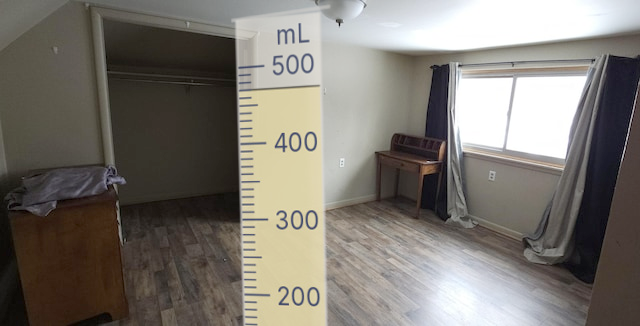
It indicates 470; mL
